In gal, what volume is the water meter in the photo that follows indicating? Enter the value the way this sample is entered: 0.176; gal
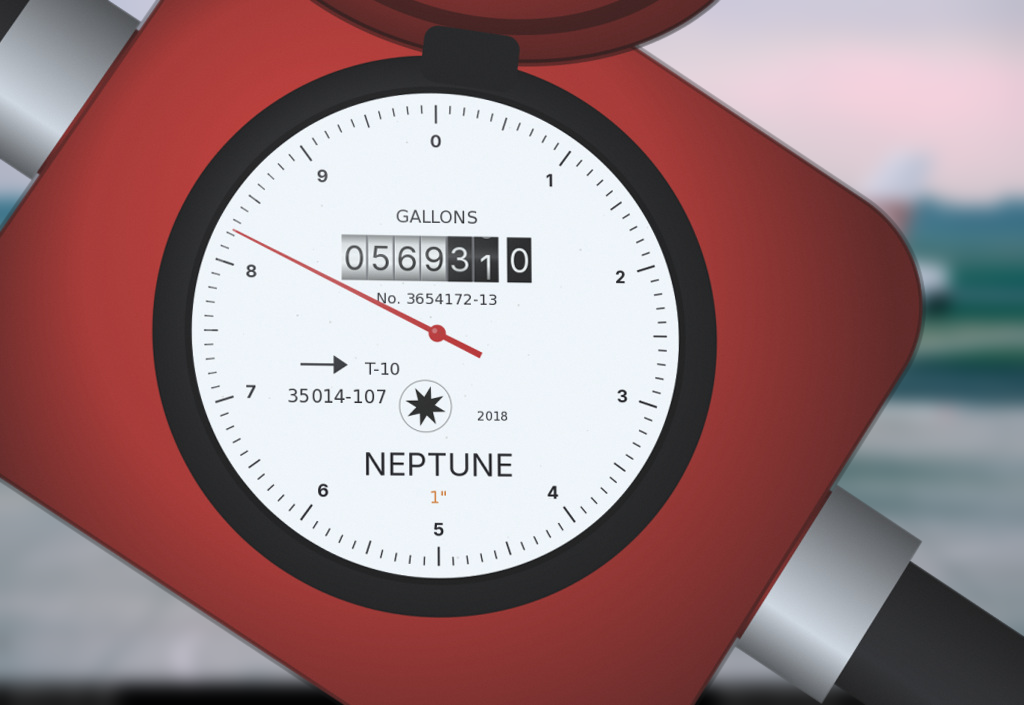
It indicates 569308.2; gal
